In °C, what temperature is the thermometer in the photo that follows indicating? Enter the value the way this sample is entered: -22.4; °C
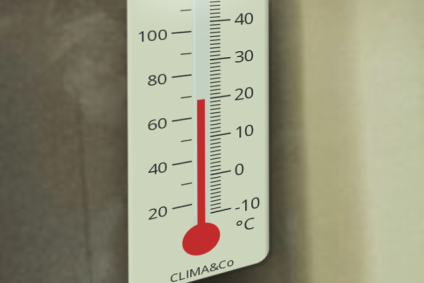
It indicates 20; °C
